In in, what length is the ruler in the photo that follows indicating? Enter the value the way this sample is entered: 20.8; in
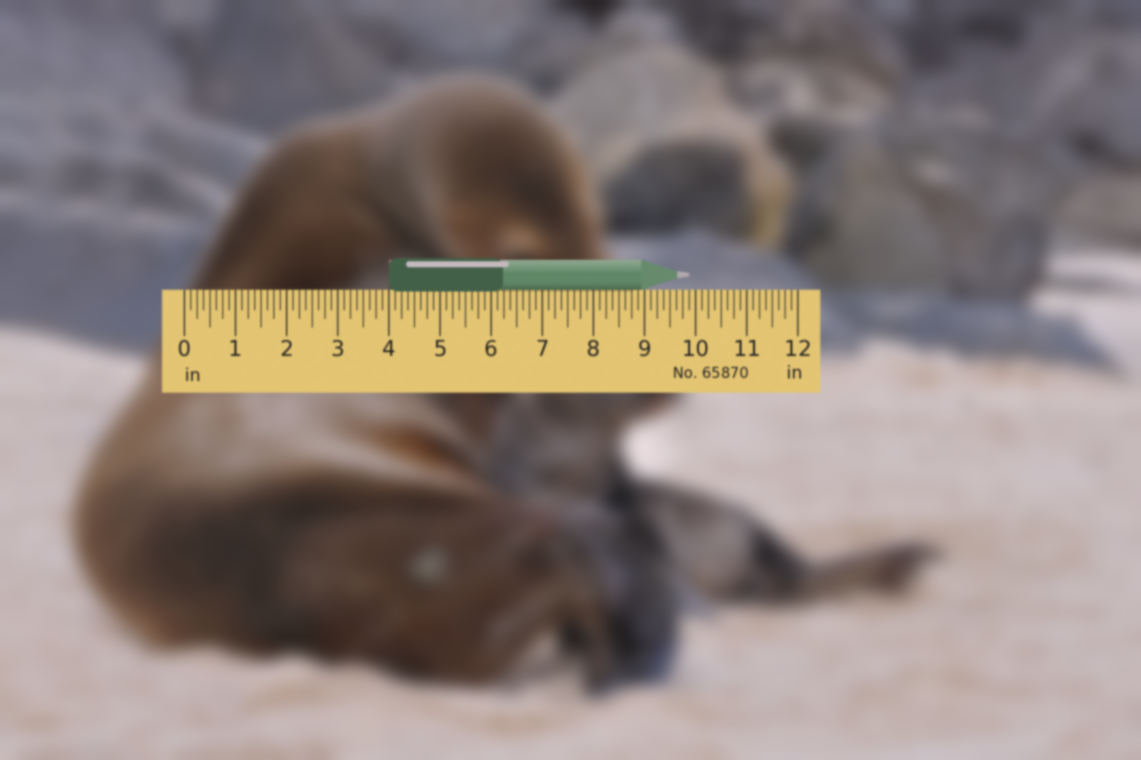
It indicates 5.875; in
